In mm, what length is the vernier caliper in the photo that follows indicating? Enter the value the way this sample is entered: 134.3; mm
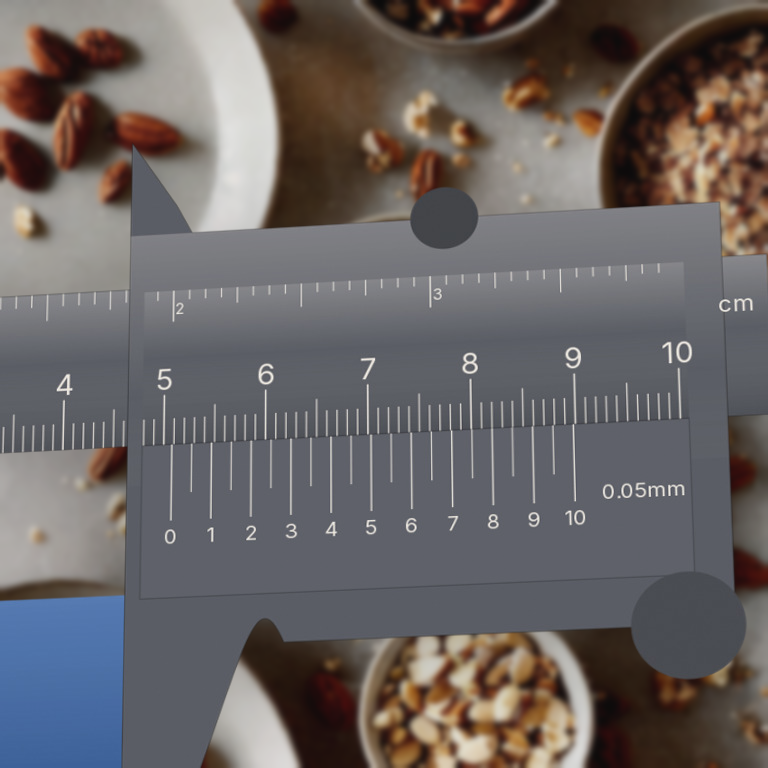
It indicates 50.8; mm
